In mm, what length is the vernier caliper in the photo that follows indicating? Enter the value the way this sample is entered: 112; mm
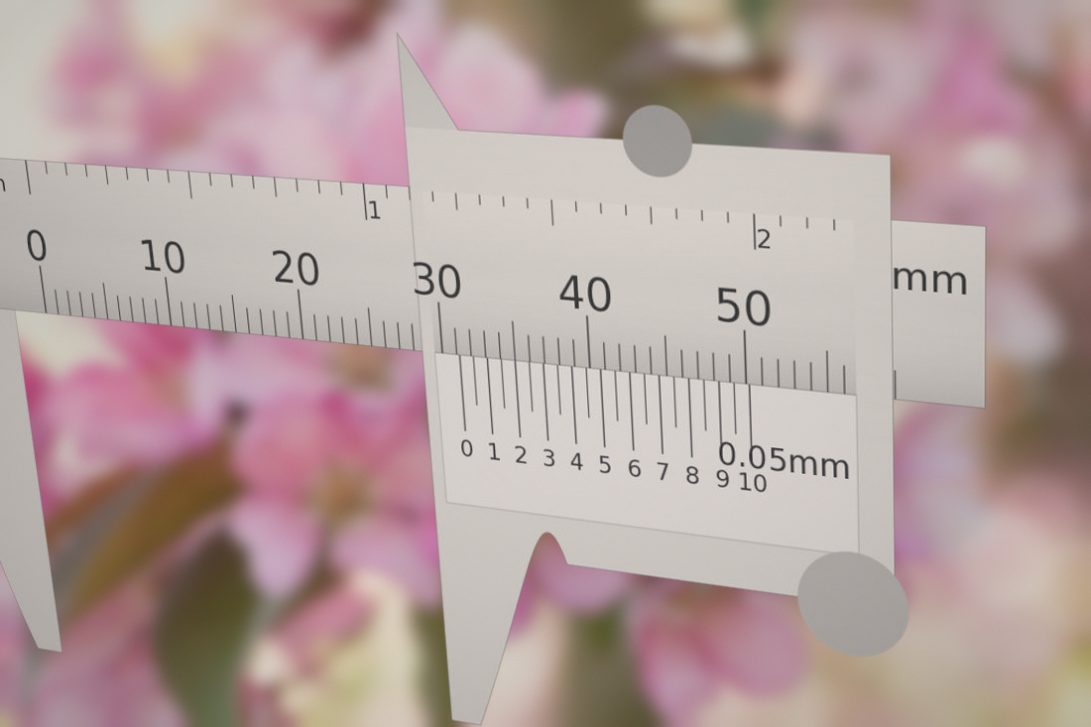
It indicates 31.2; mm
